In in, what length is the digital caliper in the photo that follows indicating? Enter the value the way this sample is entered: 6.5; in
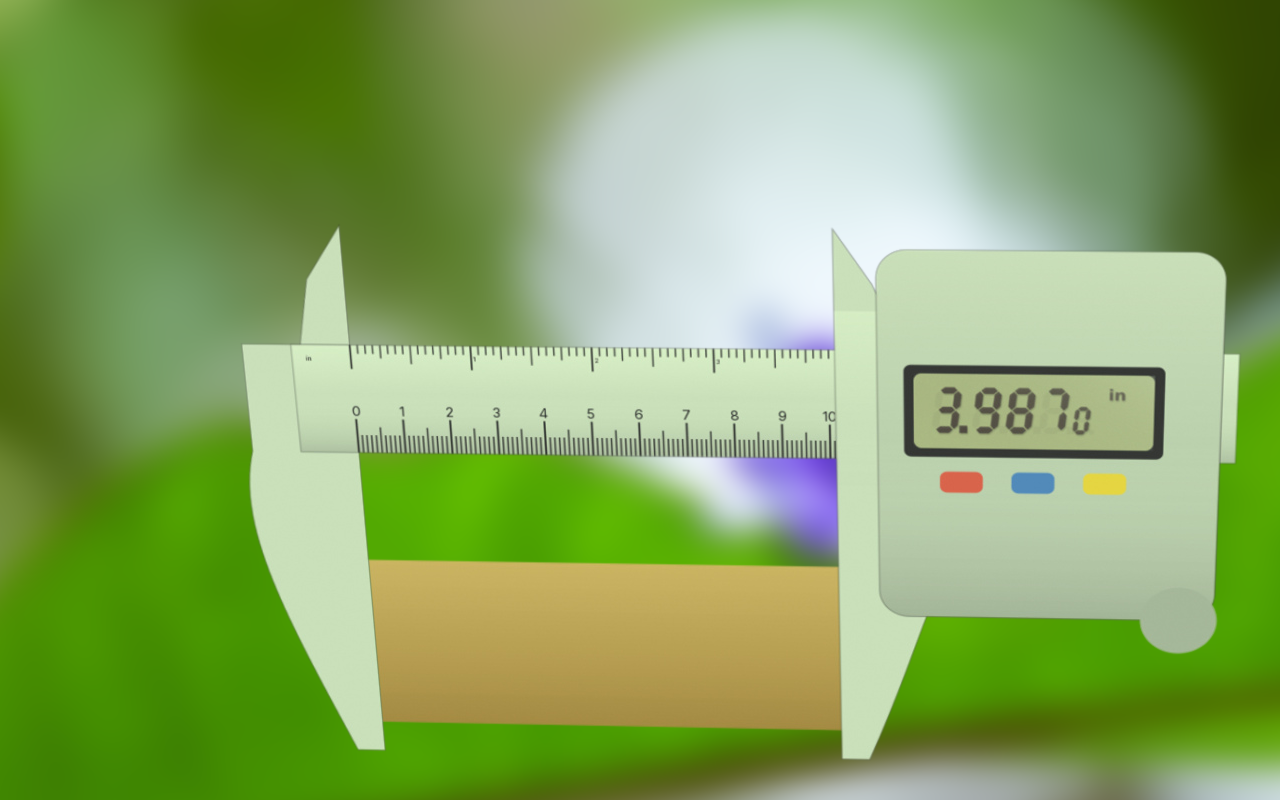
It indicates 3.9870; in
